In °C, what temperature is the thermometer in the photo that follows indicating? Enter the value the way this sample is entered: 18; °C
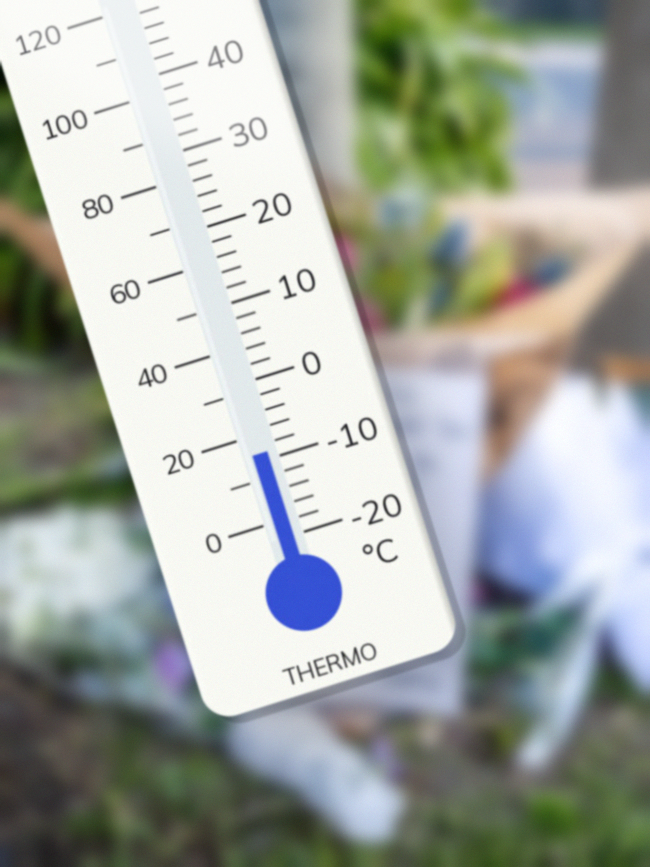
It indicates -9; °C
